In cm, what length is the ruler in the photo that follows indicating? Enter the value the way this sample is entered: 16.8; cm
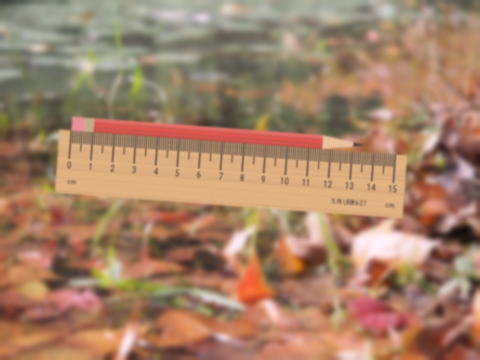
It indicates 13.5; cm
